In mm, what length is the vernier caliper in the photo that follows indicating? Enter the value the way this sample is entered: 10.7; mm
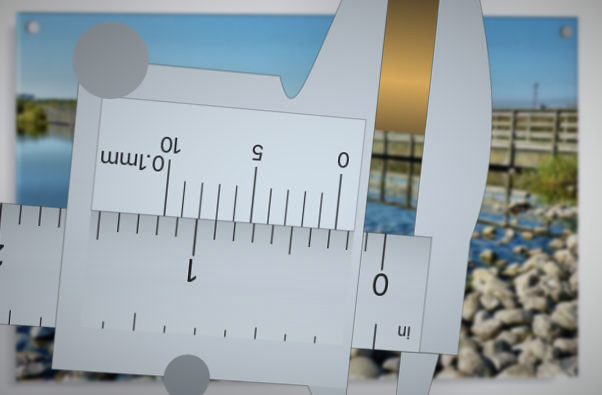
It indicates 2.7; mm
